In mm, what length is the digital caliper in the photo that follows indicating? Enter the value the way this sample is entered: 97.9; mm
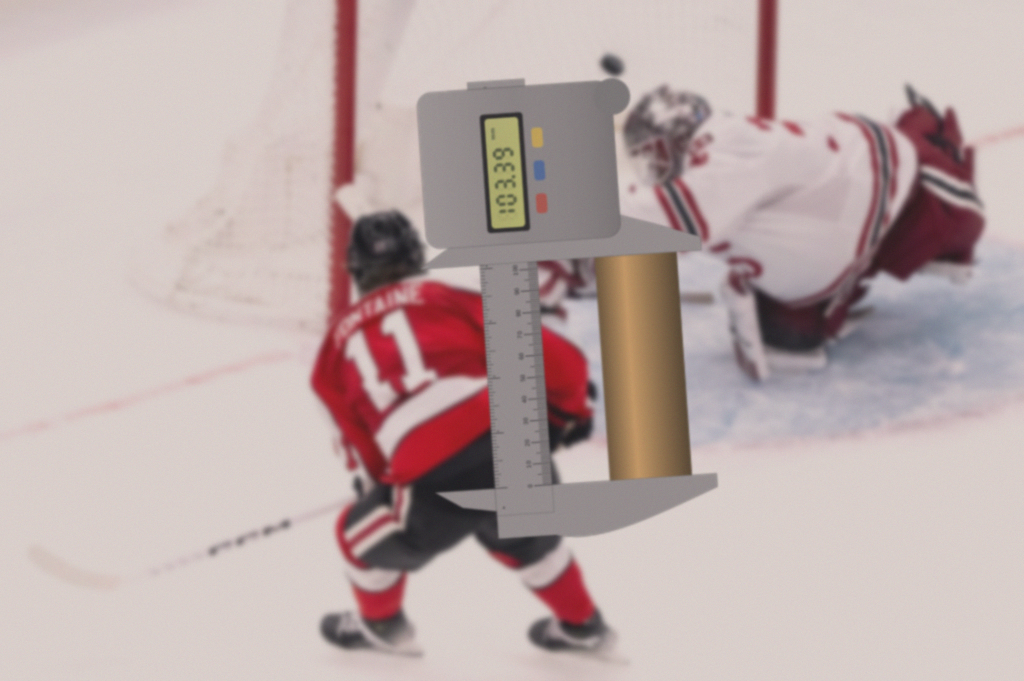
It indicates 103.39; mm
